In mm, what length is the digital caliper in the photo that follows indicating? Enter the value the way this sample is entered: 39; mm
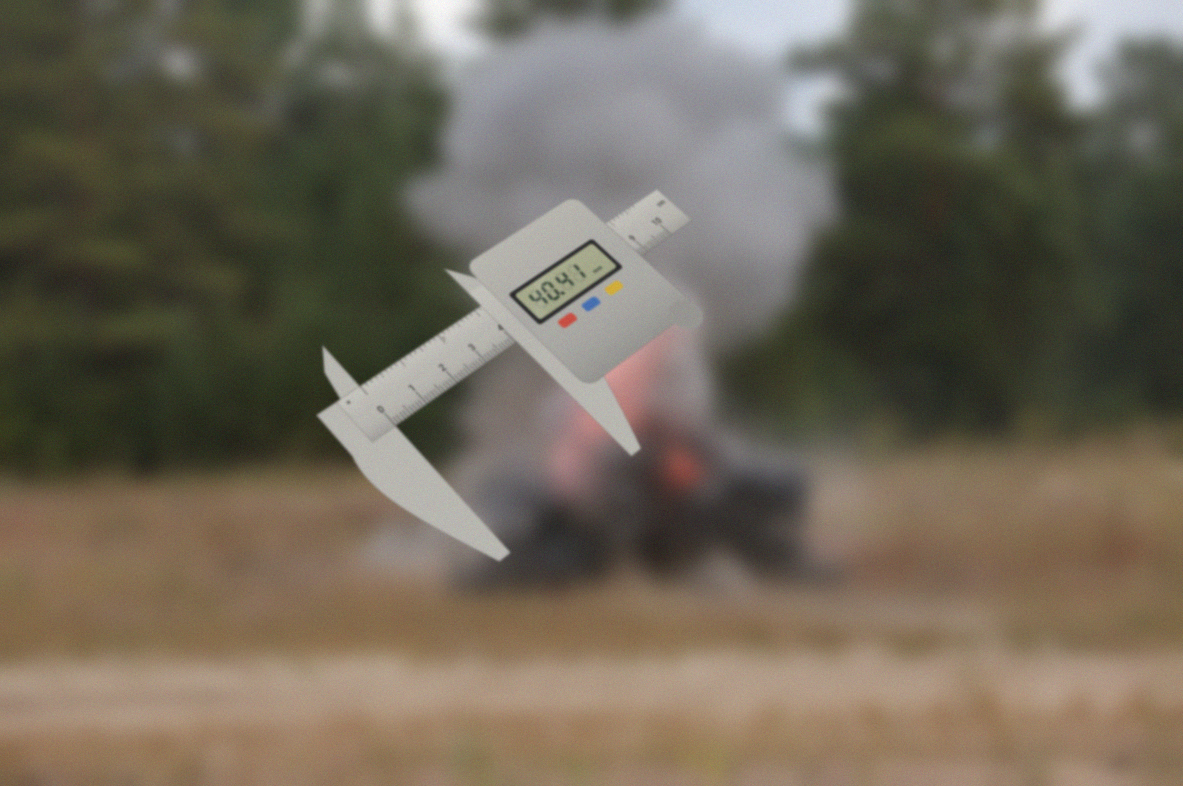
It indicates 40.41; mm
